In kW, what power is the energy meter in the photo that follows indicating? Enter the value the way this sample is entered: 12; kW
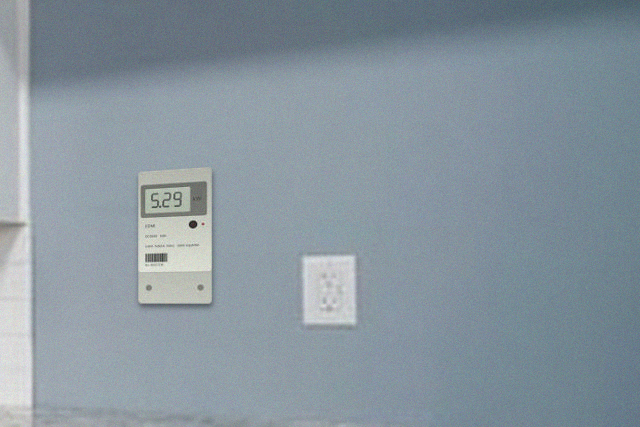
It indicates 5.29; kW
